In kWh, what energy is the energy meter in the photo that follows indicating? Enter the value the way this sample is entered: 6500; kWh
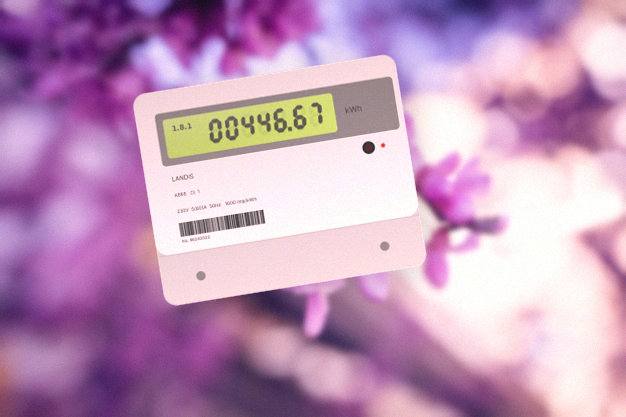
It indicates 446.67; kWh
